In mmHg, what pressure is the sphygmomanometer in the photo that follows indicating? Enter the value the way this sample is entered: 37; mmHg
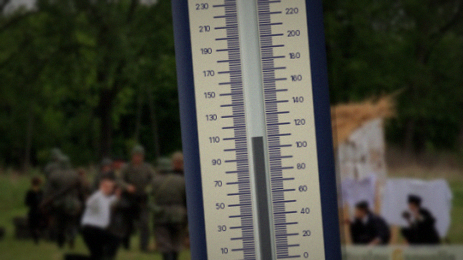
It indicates 110; mmHg
